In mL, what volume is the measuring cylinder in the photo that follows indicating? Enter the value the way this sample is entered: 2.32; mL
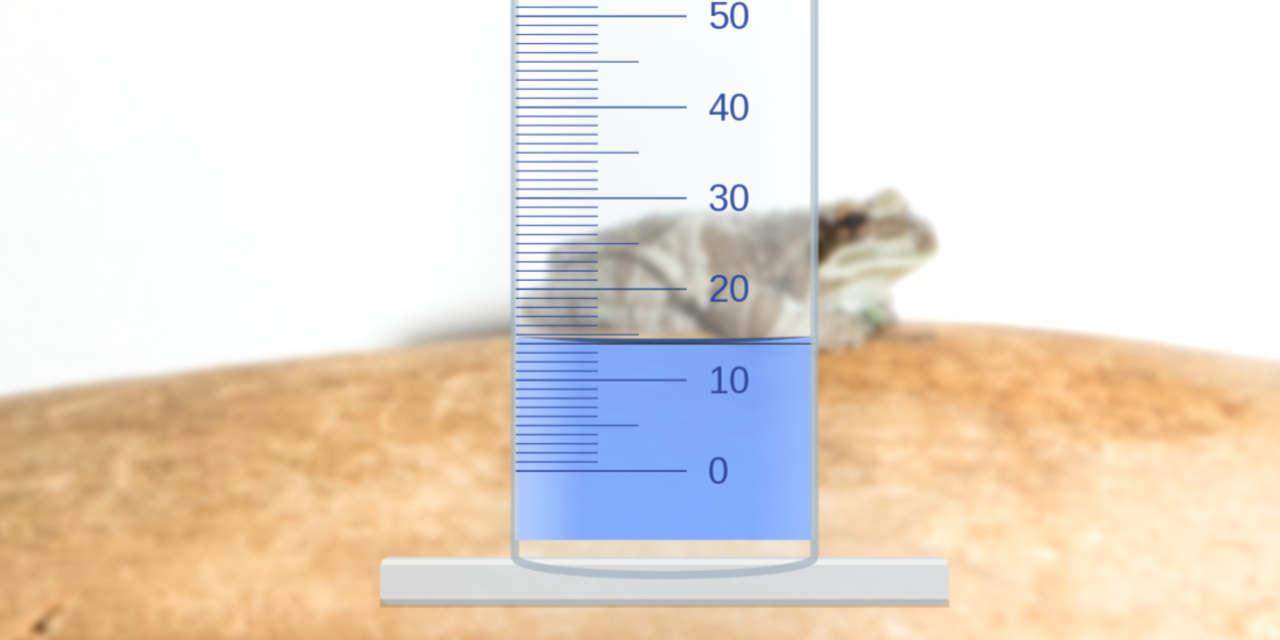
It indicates 14; mL
